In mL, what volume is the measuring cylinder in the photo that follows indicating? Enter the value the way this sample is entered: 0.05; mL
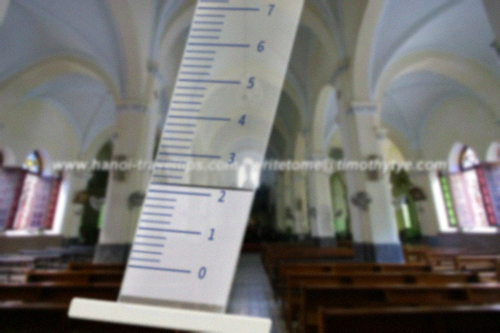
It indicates 2.2; mL
